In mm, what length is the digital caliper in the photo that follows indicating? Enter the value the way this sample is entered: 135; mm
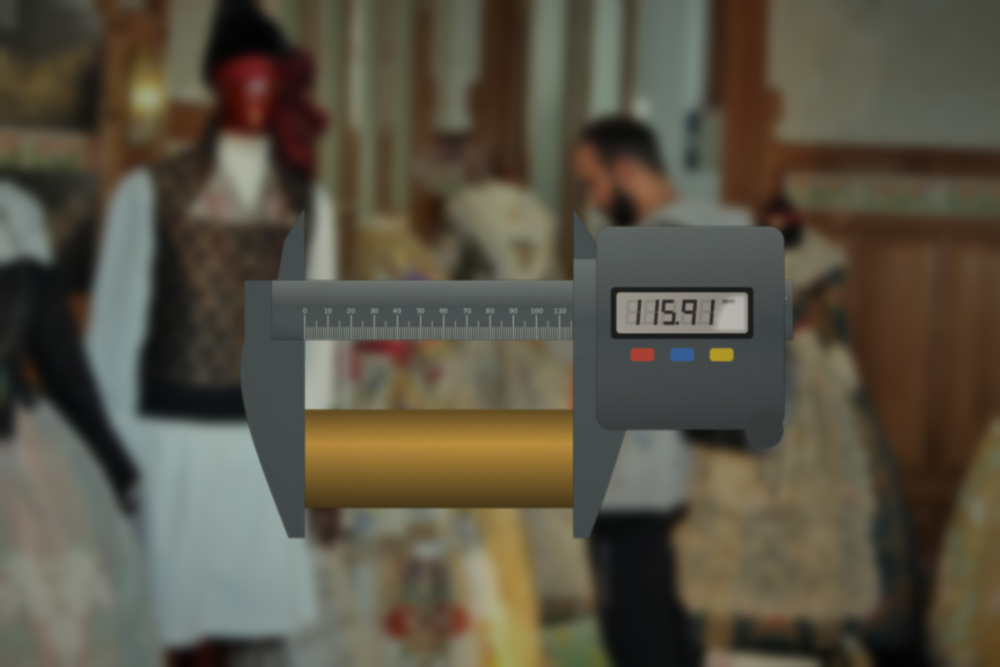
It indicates 115.91; mm
